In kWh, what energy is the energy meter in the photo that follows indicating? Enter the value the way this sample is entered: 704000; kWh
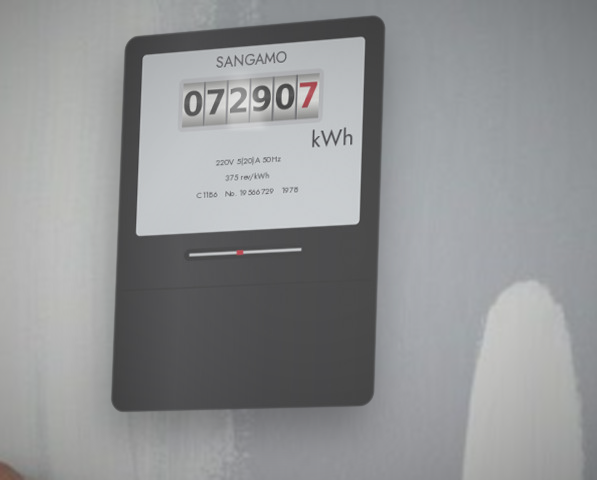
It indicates 7290.7; kWh
